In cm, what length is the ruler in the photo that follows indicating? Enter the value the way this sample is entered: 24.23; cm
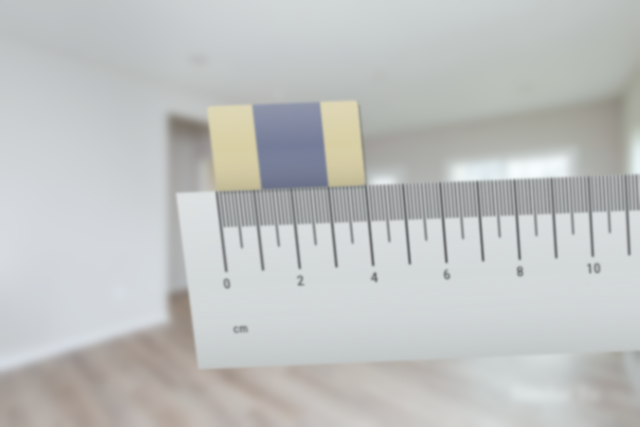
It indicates 4; cm
